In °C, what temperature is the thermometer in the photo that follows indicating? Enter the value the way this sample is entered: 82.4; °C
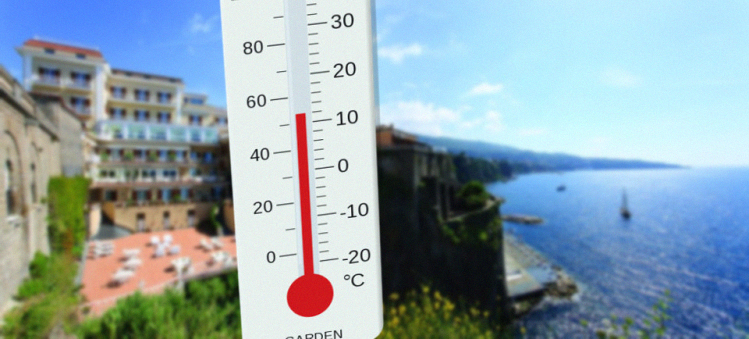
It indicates 12; °C
